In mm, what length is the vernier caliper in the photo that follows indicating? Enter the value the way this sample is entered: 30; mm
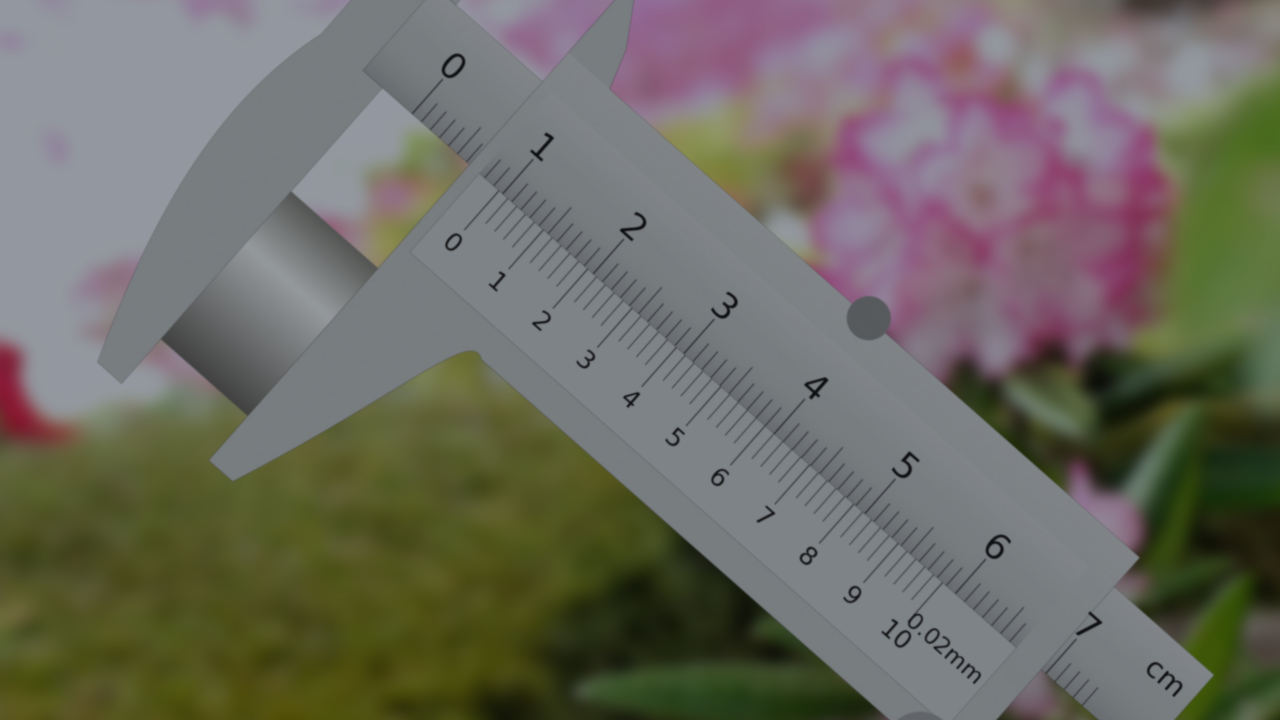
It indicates 9.6; mm
